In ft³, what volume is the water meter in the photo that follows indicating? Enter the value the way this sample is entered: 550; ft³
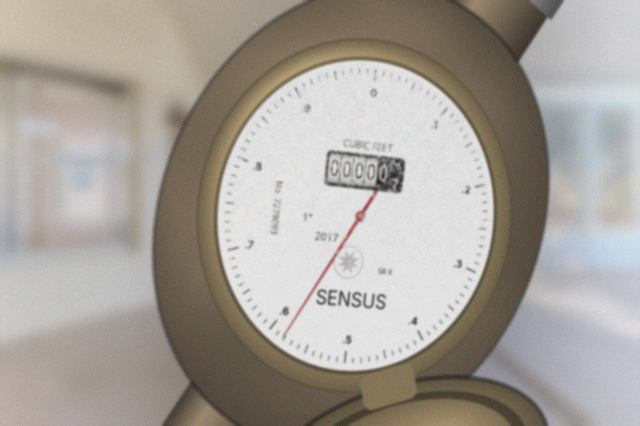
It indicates 6.58; ft³
